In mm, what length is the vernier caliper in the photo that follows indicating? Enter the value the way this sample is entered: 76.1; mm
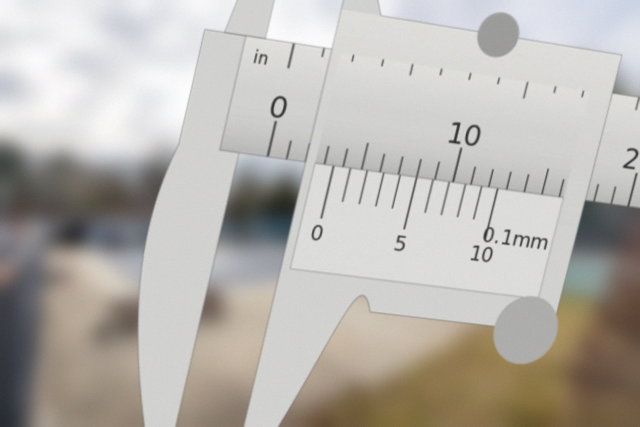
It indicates 3.5; mm
